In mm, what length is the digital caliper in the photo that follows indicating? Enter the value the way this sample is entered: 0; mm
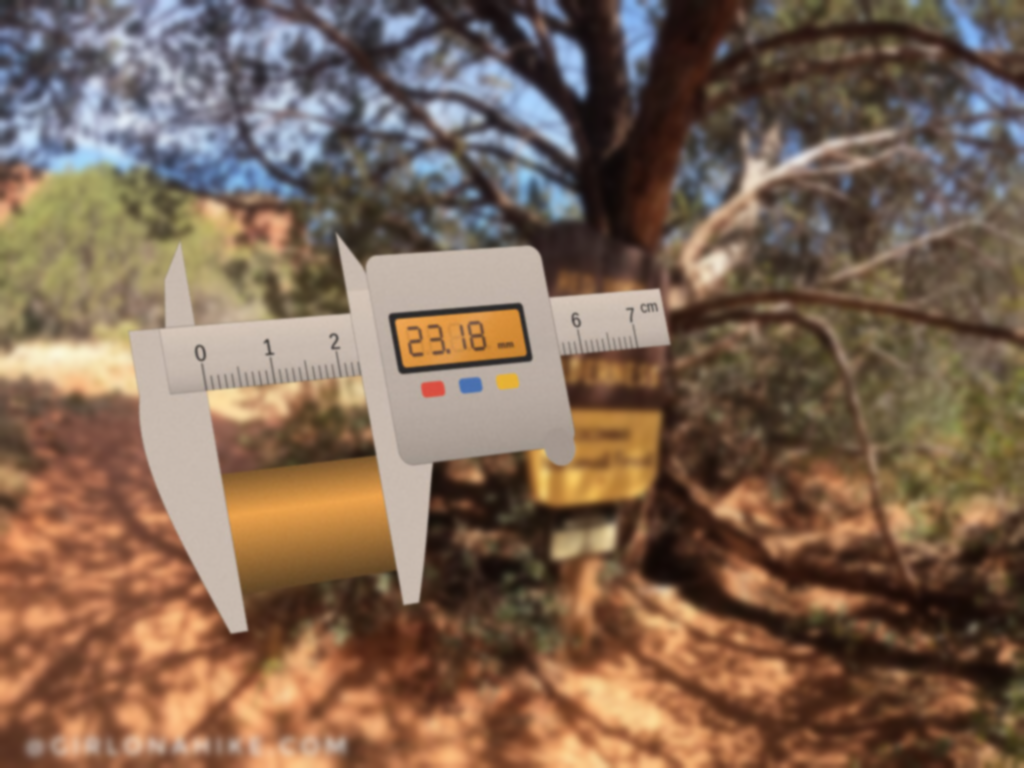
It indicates 23.18; mm
